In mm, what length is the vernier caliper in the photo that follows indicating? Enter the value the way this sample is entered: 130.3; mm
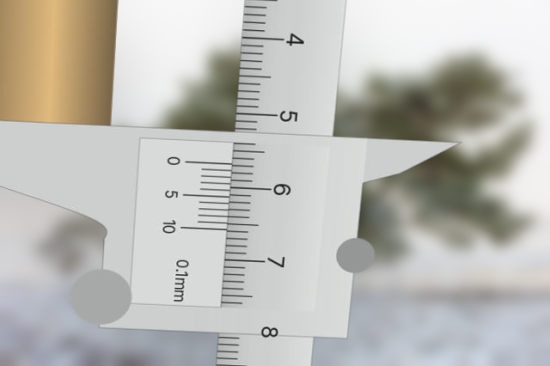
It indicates 56.8; mm
